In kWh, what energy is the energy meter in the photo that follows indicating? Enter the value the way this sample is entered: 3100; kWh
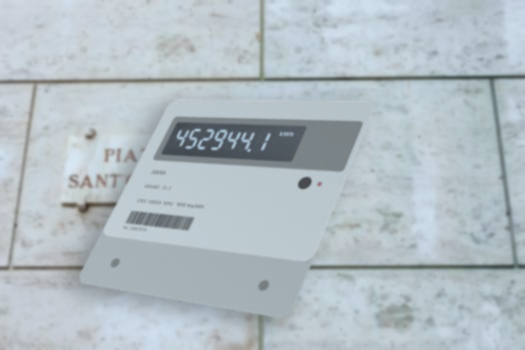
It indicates 452944.1; kWh
